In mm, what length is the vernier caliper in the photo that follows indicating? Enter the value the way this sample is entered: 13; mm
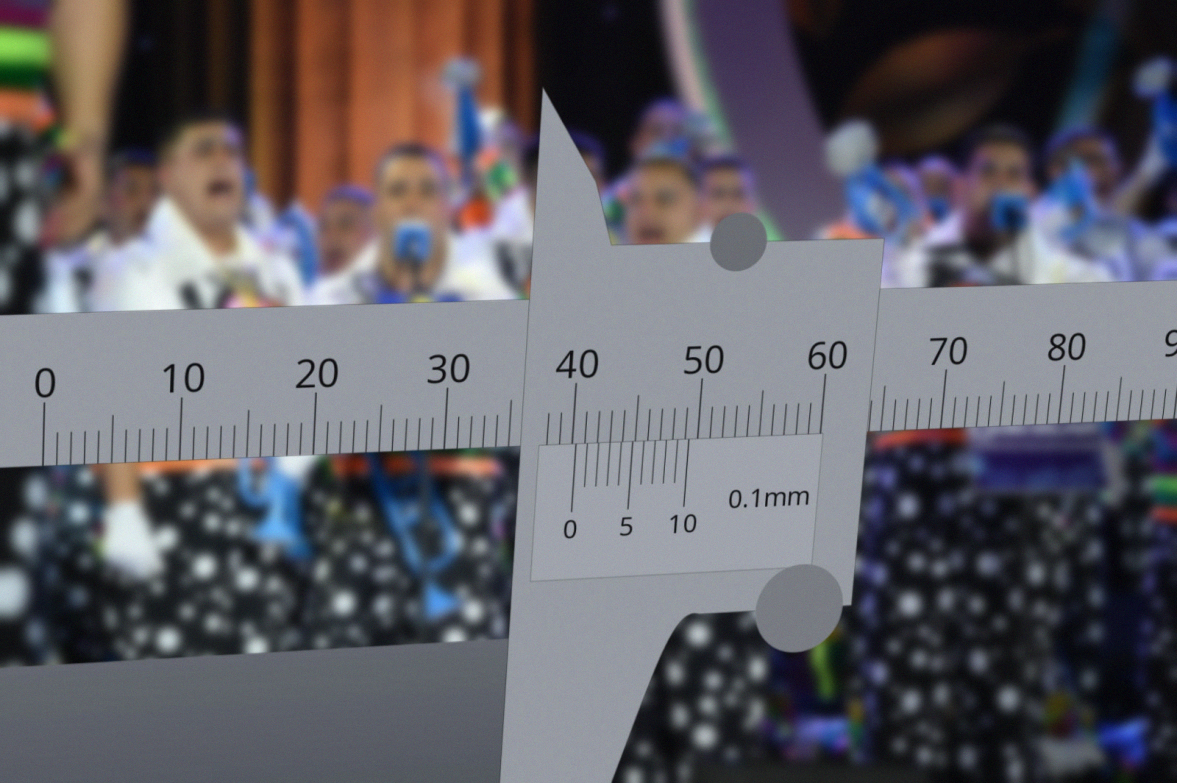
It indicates 40.3; mm
